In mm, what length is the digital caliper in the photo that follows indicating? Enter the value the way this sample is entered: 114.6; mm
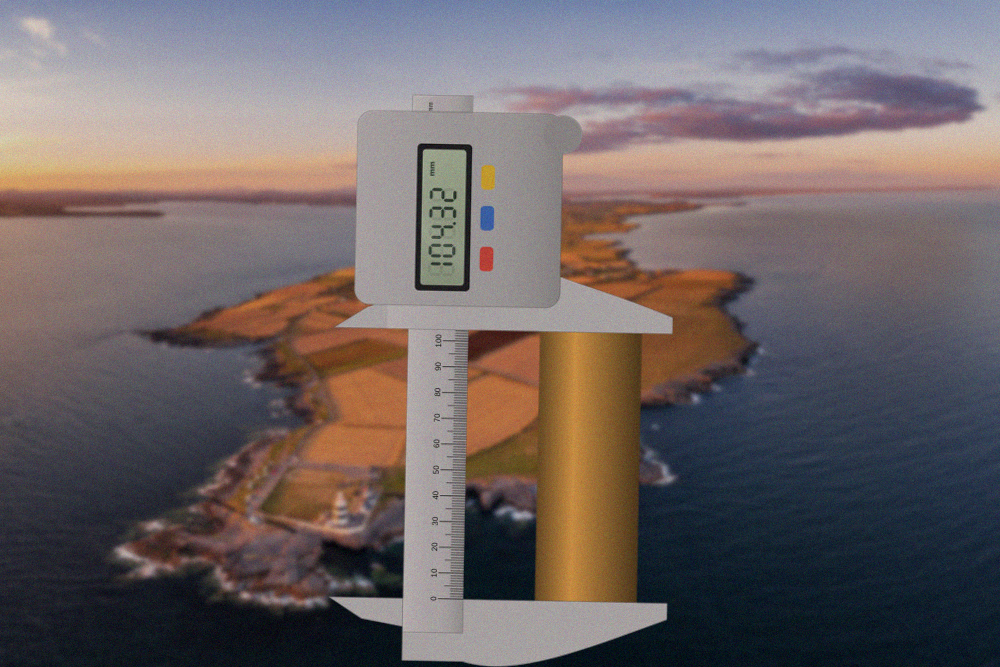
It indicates 104.32; mm
